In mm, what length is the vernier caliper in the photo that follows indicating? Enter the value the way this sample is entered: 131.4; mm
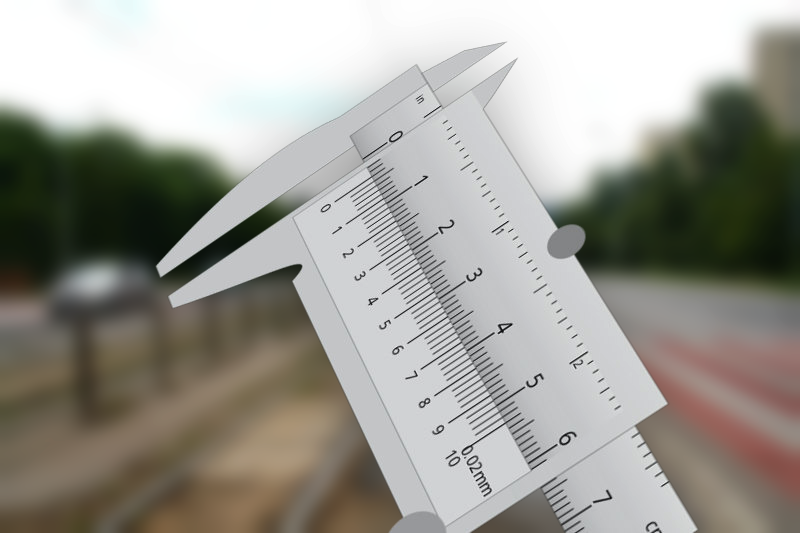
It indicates 4.0; mm
